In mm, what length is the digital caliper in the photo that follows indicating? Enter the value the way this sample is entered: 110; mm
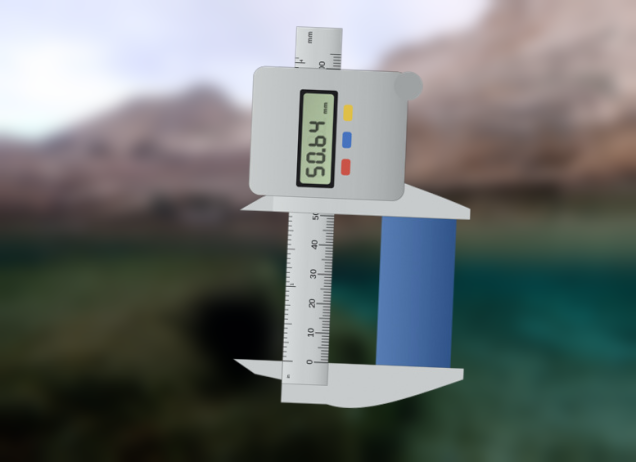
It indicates 50.64; mm
